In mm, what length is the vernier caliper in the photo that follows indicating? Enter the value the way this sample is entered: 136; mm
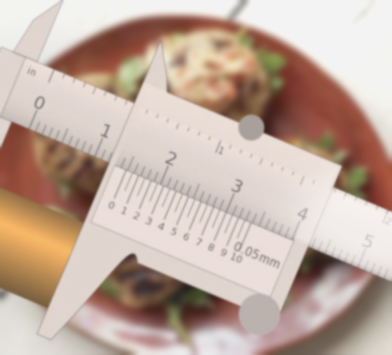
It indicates 14.8; mm
